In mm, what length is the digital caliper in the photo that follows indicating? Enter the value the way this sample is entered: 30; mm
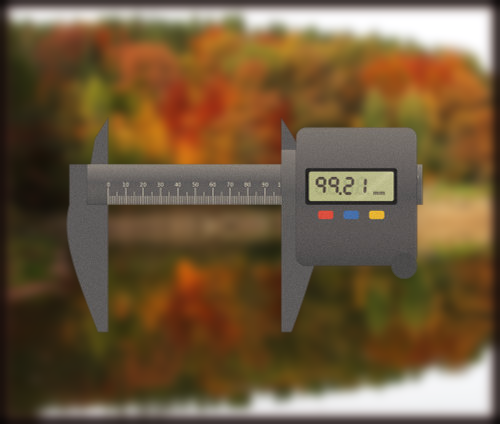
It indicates 99.21; mm
